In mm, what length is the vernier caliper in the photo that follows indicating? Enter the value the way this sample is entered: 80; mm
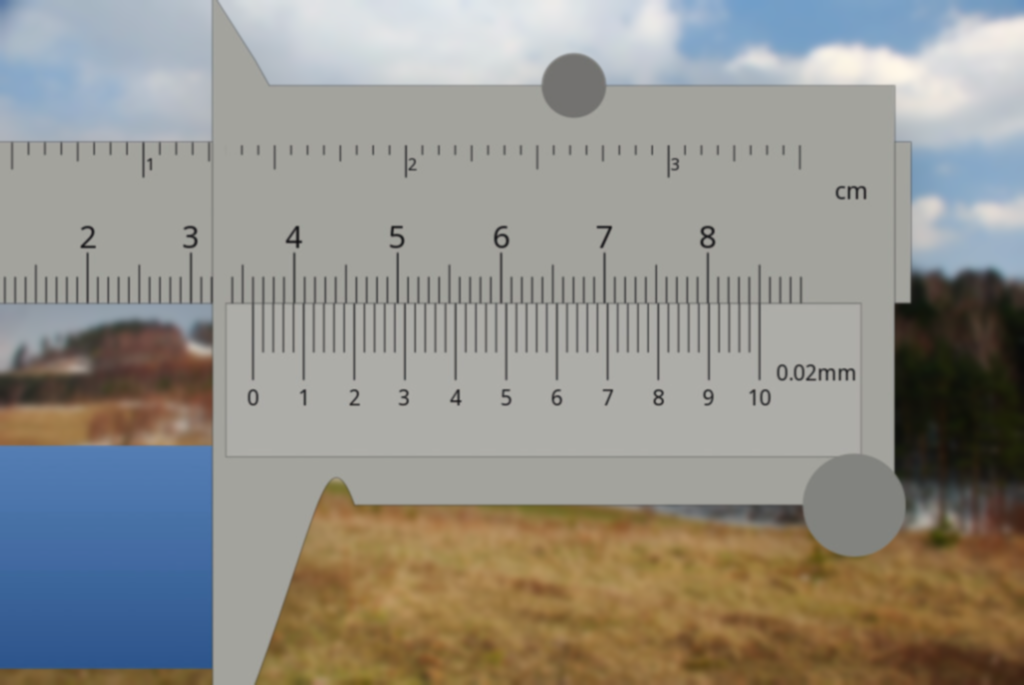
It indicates 36.0; mm
